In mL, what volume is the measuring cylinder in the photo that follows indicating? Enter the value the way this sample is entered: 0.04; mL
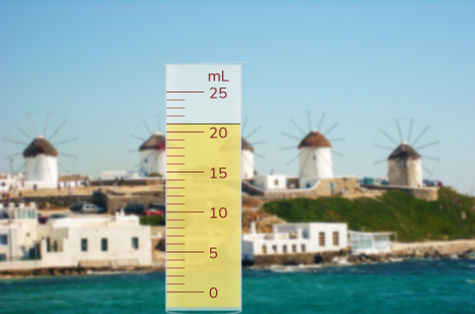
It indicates 21; mL
